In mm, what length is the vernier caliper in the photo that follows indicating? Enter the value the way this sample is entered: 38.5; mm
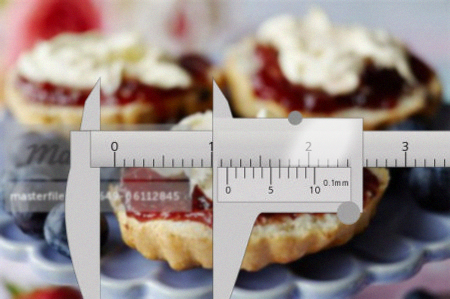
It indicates 11.6; mm
